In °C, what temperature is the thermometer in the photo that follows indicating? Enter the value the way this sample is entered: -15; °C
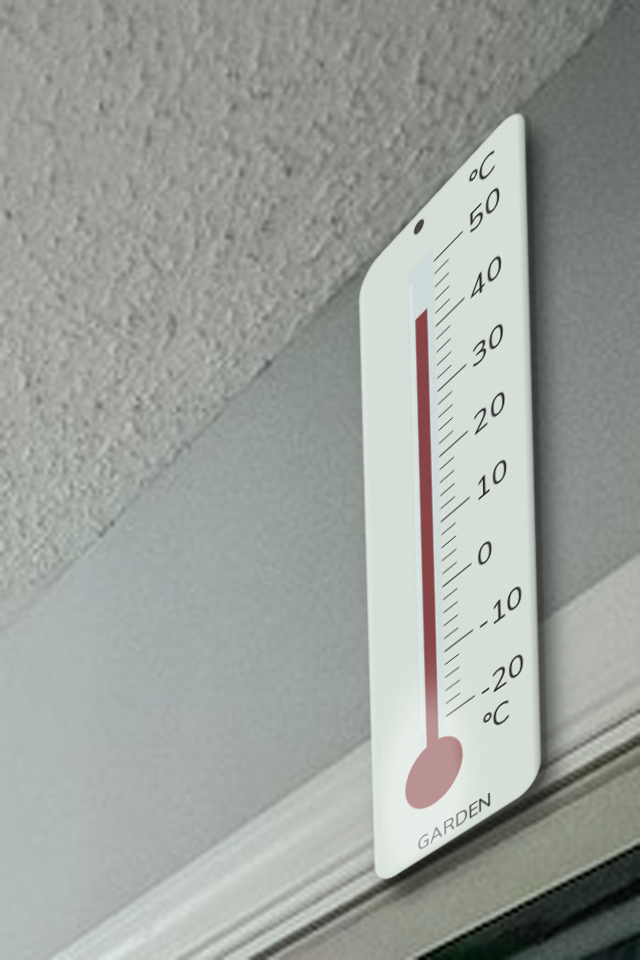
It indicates 44; °C
